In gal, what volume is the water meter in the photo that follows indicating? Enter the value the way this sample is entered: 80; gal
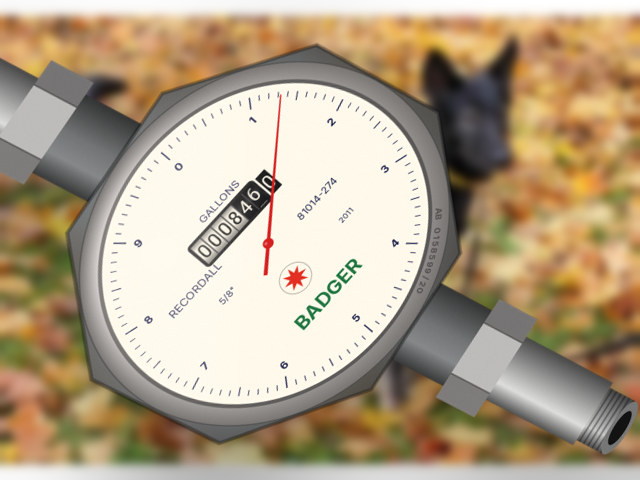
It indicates 8461.3; gal
